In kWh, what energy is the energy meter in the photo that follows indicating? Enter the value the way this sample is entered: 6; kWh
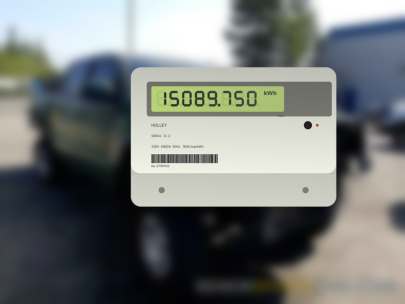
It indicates 15089.750; kWh
